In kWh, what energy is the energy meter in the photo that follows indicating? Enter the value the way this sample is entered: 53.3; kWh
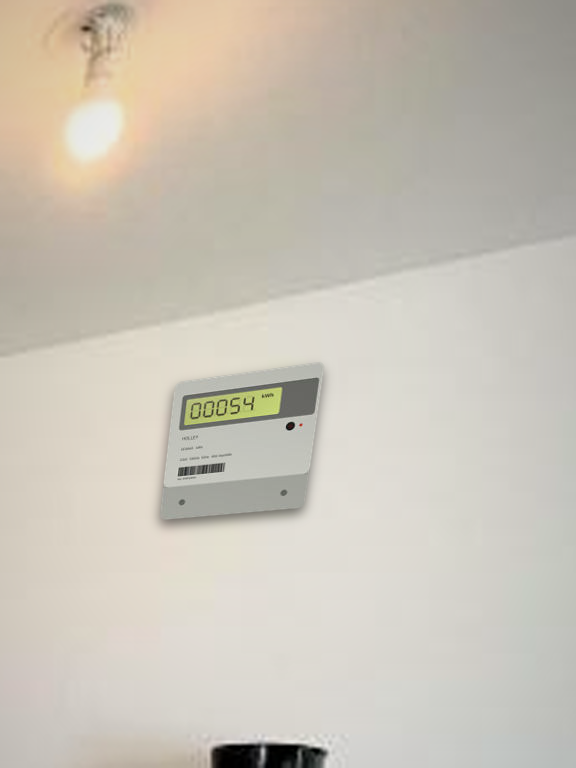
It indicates 54; kWh
